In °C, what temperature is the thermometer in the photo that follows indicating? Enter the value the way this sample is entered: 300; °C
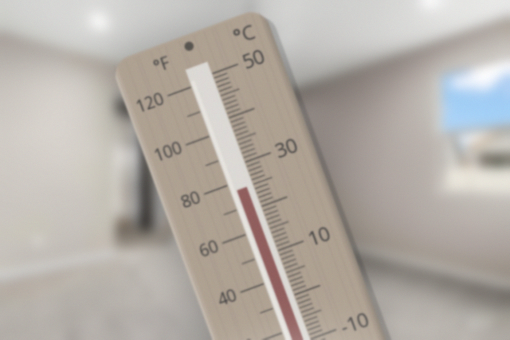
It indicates 25; °C
